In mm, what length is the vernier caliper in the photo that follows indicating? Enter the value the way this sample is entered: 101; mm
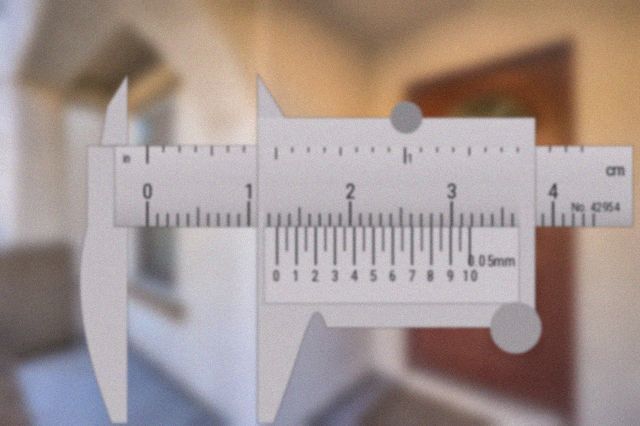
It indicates 12.8; mm
